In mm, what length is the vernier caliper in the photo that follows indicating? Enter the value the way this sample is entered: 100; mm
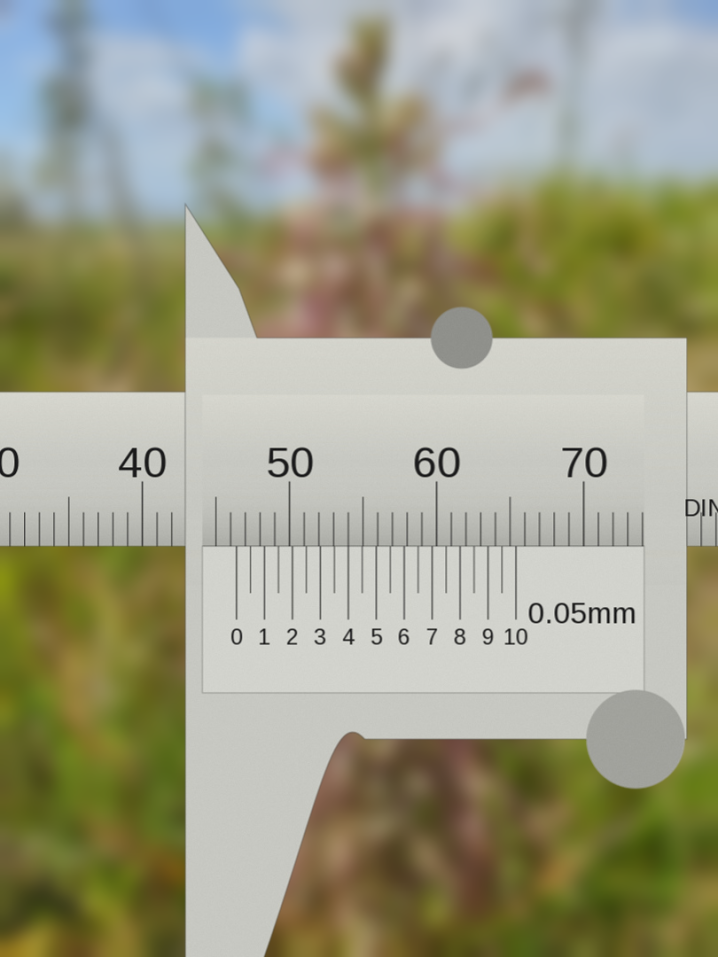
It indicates 46.4; mm
